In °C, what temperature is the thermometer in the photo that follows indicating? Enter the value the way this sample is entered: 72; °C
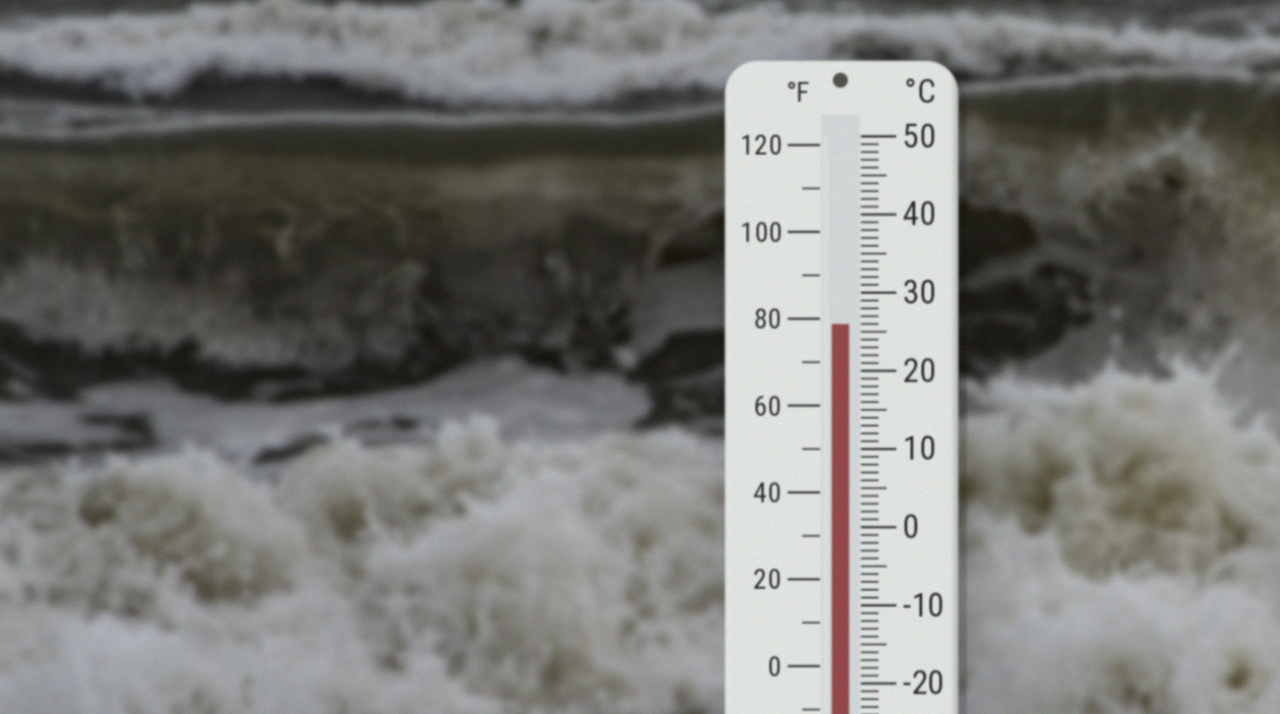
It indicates 26; °C
